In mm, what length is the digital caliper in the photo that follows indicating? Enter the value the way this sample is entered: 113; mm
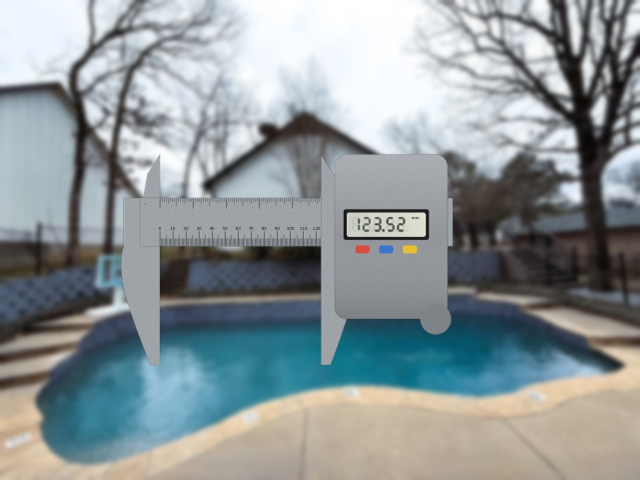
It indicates 123.52; mm
